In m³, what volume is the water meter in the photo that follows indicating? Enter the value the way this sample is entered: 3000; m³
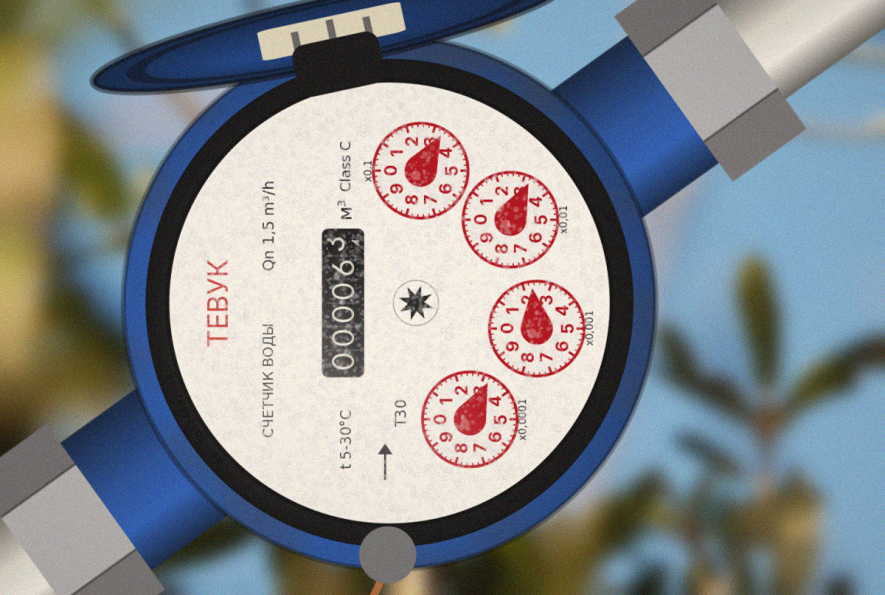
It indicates 63.3323; m³
